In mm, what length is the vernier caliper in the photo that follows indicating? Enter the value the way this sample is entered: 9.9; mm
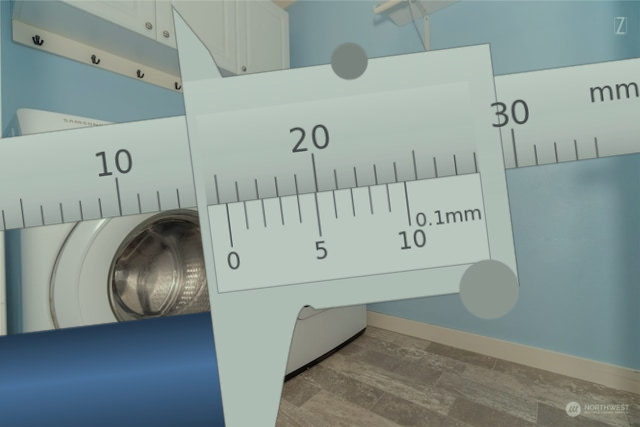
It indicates 15.4; mm
